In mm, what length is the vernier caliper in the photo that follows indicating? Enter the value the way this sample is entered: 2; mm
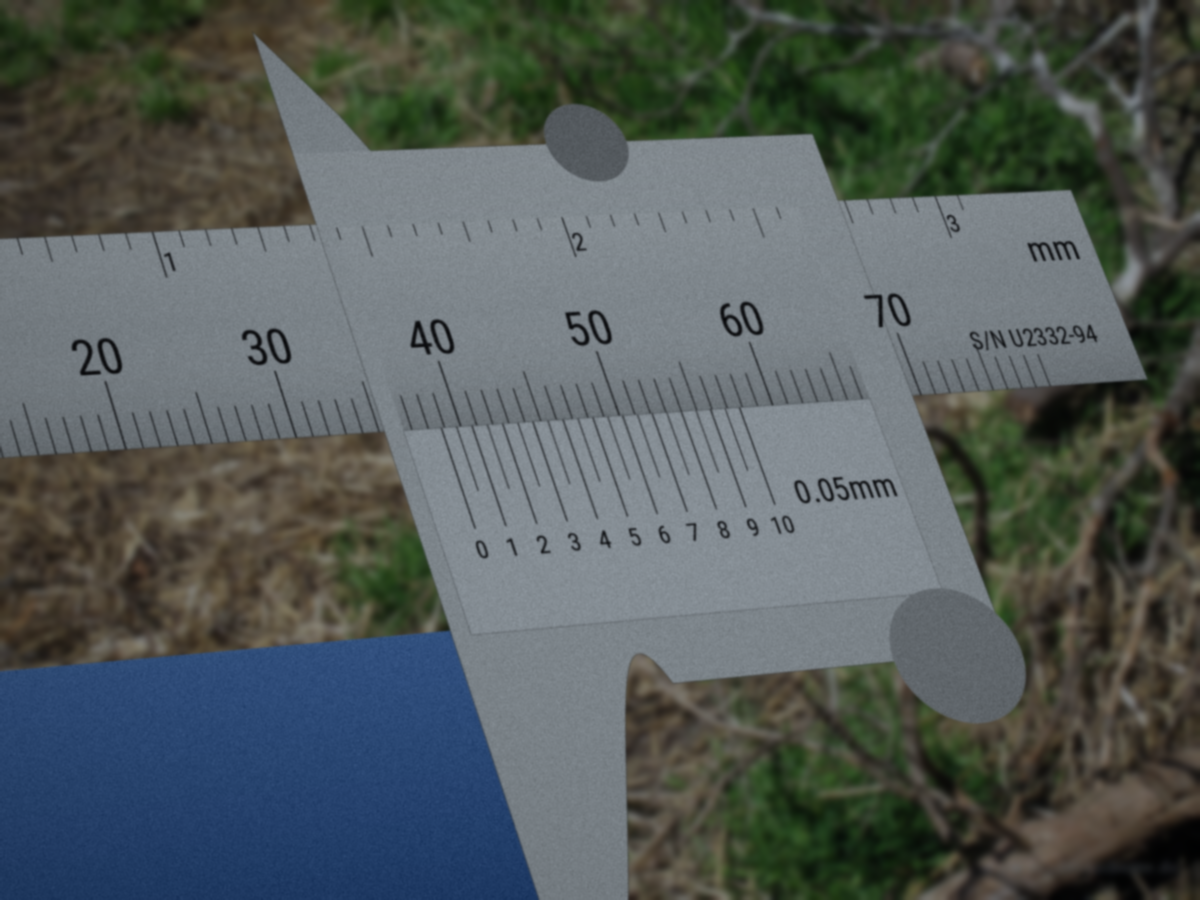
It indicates 38.8; mm
